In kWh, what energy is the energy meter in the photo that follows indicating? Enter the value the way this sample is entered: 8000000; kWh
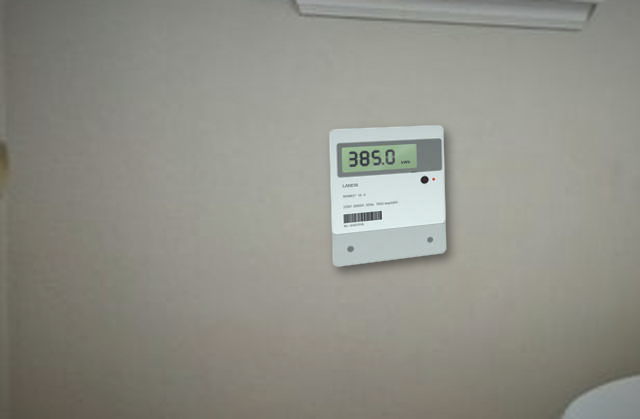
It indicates 385.0; kWh
